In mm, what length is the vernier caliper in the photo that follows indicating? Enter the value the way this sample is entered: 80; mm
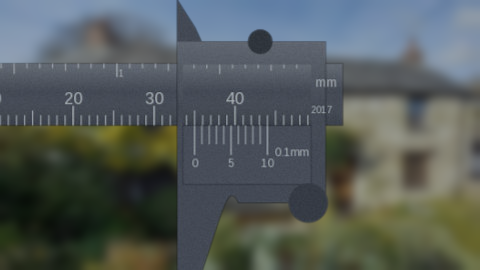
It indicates 35.0; mm
